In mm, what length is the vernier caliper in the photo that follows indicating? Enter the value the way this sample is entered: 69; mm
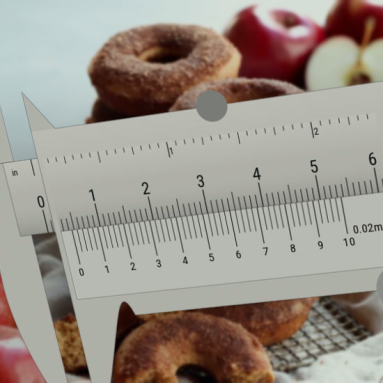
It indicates 4.6; mm
